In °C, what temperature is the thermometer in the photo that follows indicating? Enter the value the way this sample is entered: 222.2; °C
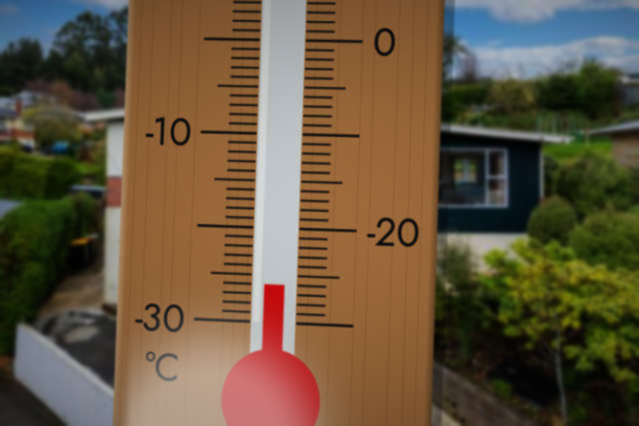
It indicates -26; °C
